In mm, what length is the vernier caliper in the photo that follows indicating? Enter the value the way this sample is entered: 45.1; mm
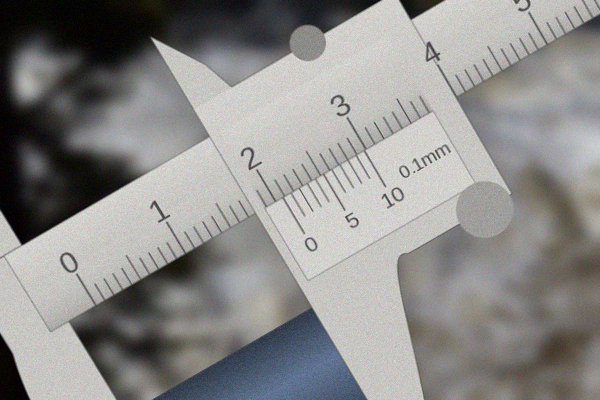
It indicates 20.8; mm
